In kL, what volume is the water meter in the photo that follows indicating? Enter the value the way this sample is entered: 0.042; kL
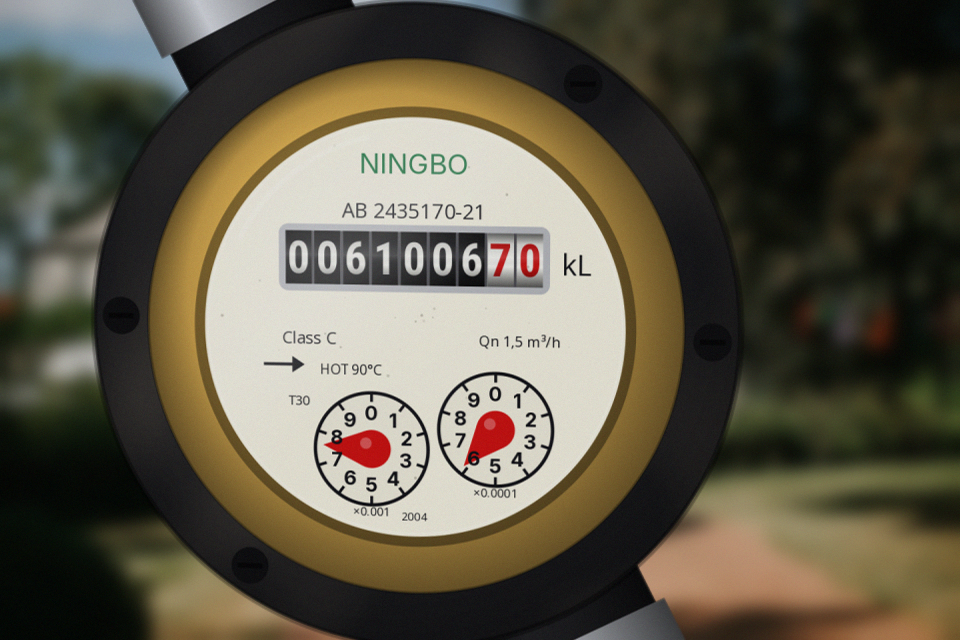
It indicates 61006.7076; kL
